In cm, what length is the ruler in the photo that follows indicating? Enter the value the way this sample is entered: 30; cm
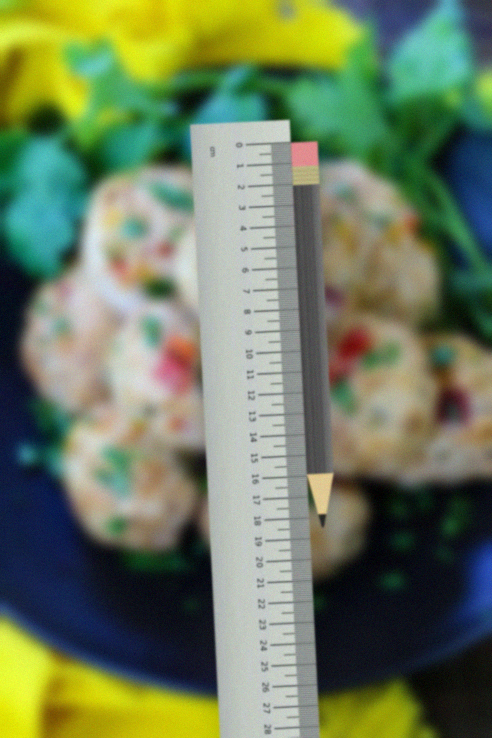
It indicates 18.5; cm
